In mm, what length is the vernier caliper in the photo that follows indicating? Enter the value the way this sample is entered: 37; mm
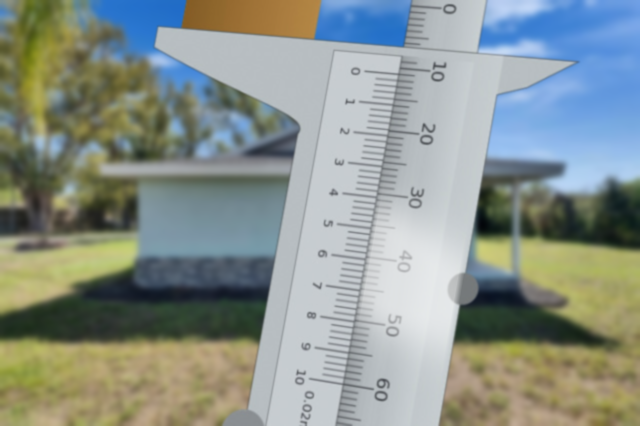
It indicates 11.0; mm
